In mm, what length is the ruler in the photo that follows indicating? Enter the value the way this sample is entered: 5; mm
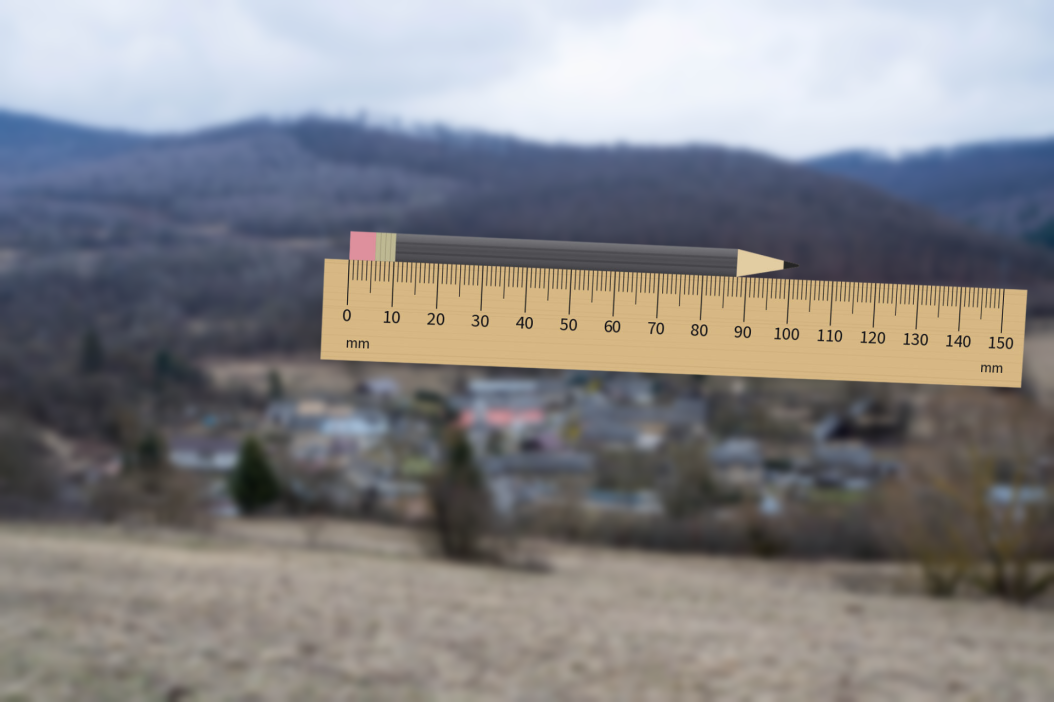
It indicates 102; mm
